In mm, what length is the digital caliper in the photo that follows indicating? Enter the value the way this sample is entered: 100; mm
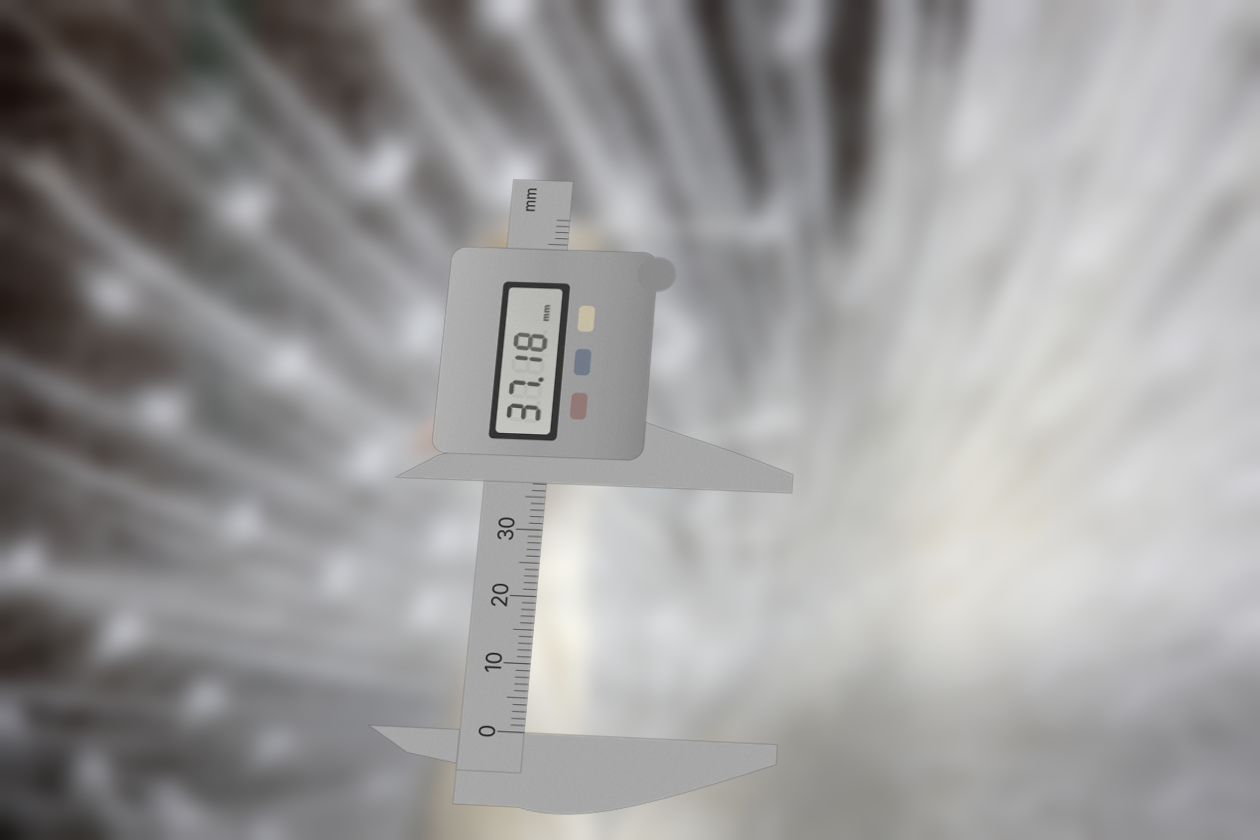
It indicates 37.18; mm
